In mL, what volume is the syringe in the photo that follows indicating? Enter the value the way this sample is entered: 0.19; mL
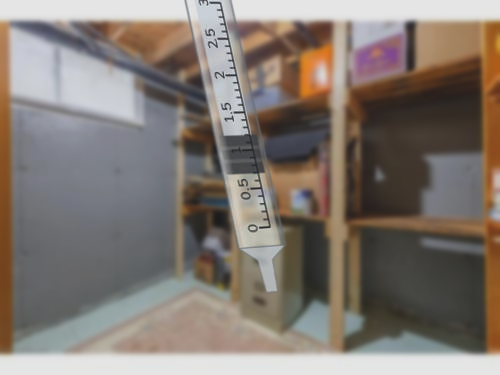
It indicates 0.7; mL
